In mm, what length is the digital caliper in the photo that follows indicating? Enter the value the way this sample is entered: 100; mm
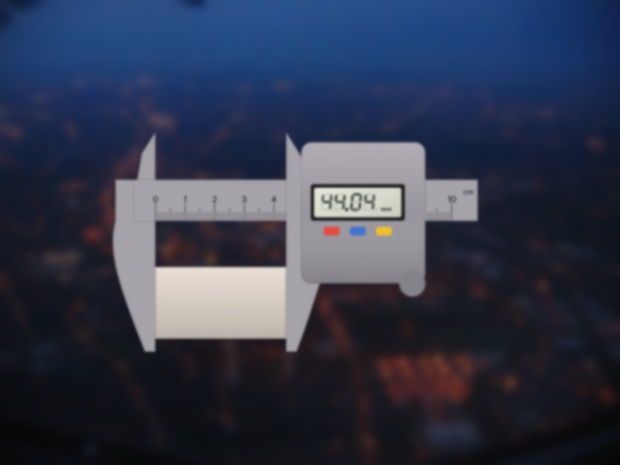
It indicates 44.04; mm
